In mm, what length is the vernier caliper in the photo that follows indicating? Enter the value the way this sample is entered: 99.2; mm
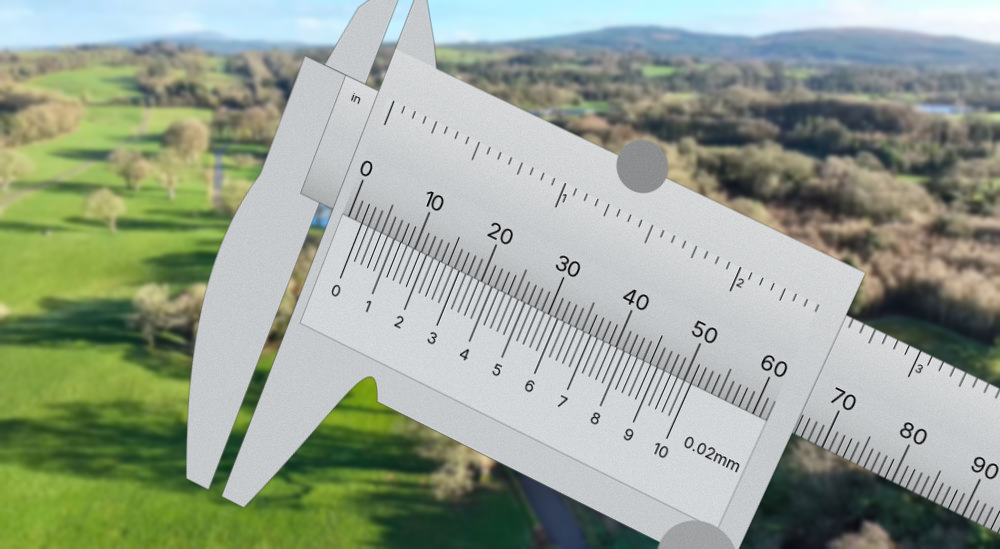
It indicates 2.0; mm
